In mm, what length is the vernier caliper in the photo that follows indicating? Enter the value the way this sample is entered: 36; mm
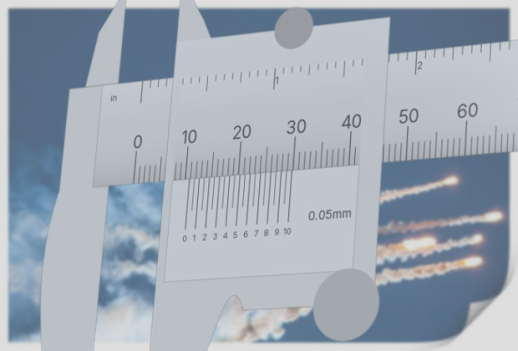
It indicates 10.8; mm
